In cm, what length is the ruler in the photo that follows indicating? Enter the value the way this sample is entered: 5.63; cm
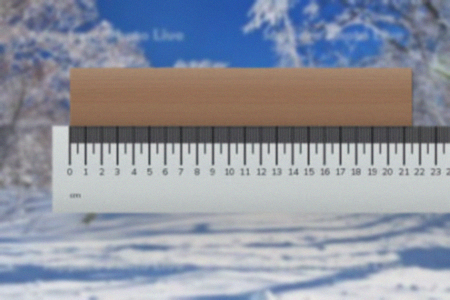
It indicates 21.5; cm
